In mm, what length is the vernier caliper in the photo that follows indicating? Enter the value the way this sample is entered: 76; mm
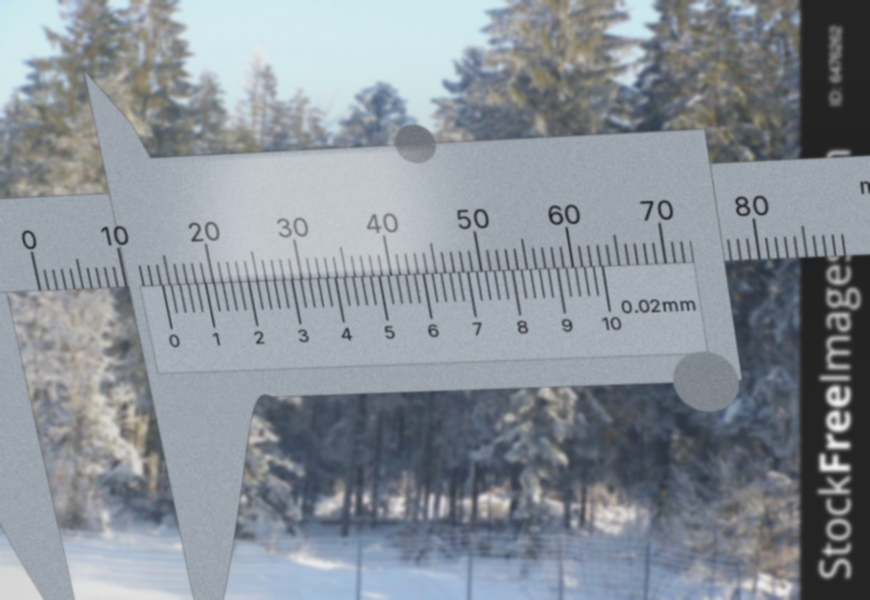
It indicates 14.2; mm
